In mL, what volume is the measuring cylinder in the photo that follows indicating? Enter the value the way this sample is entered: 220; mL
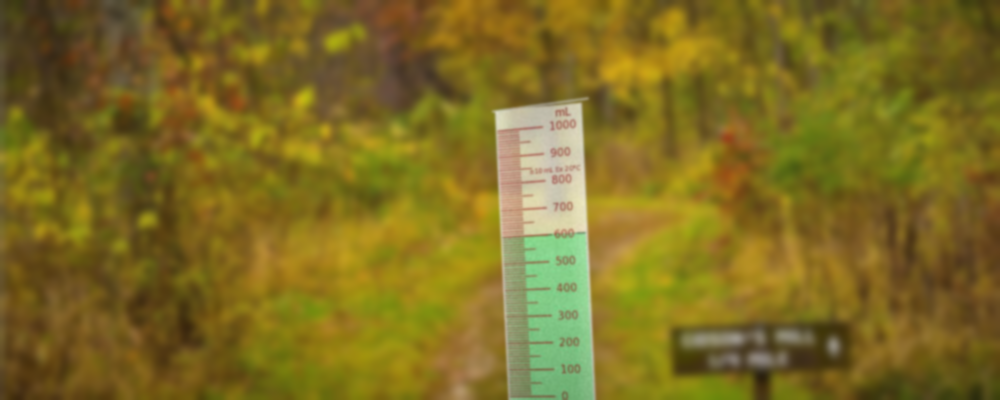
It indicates 600; mL
